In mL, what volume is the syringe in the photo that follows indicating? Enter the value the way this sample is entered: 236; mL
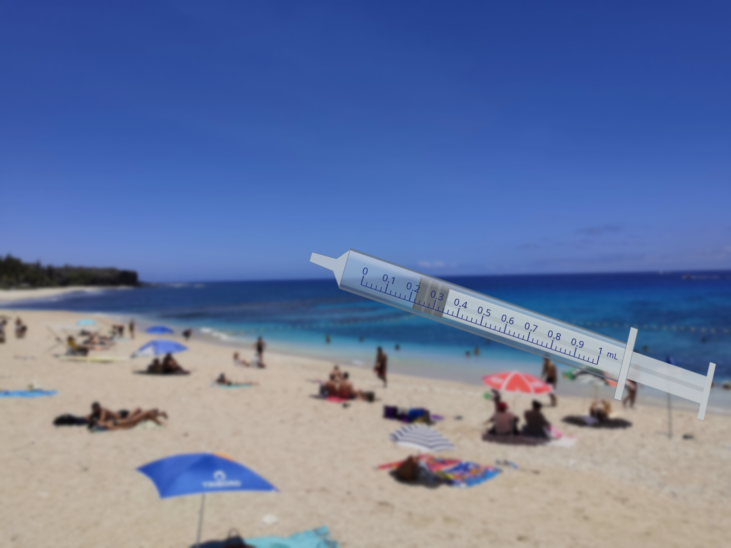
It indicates 0.22; mL
